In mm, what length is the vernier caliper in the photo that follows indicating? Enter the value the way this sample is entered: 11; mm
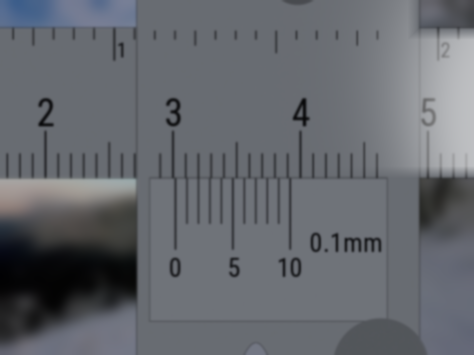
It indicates 30.2; mm
